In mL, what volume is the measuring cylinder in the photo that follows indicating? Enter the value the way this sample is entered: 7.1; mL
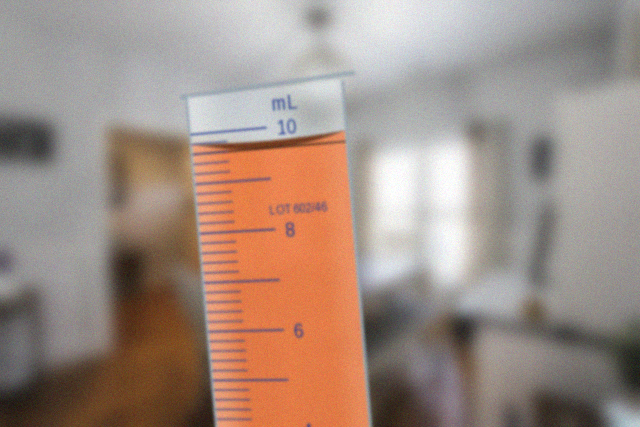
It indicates 9.6; mL
